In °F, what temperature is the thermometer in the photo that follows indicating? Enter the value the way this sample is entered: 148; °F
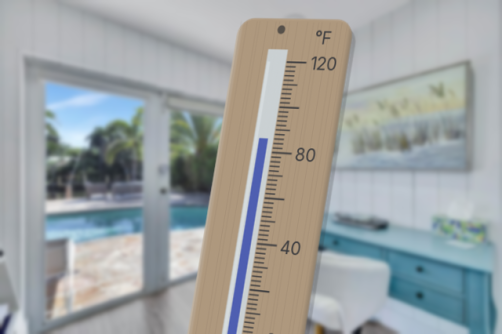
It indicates 86; °F
